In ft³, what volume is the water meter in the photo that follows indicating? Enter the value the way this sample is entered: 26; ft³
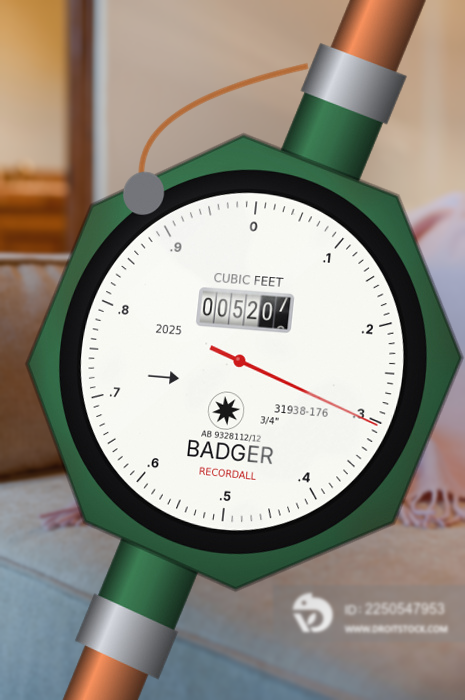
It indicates 5207.30; ft³
